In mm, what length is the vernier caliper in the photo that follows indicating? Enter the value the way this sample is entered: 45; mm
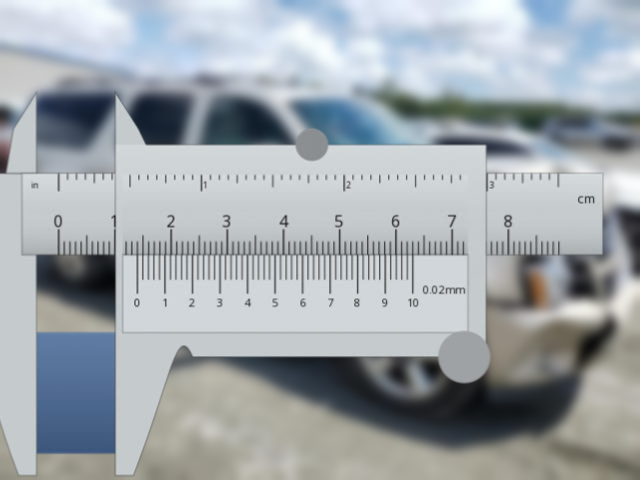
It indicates 14.0; mm
